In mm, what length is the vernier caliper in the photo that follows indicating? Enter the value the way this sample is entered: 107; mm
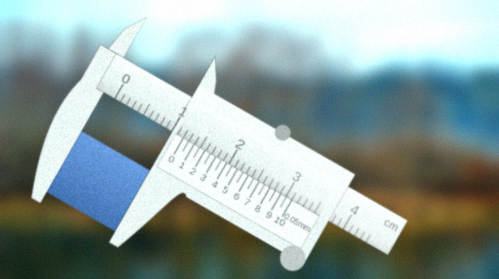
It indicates 12.0; mm
